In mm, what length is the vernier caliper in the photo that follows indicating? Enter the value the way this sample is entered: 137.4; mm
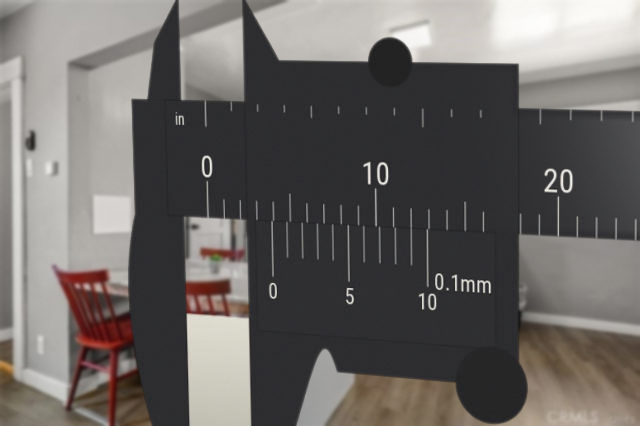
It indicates 3.9; mm
